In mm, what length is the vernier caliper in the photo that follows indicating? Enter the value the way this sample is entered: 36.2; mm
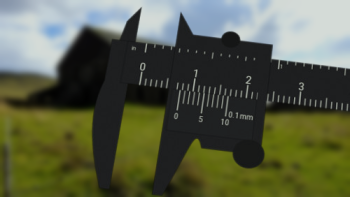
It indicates 7.6; mm
